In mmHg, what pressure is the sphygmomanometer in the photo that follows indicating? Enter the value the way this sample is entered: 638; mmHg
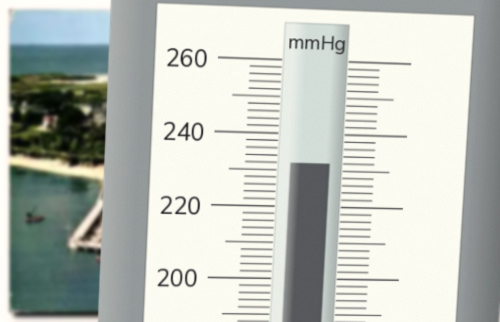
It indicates 232; mmHg
